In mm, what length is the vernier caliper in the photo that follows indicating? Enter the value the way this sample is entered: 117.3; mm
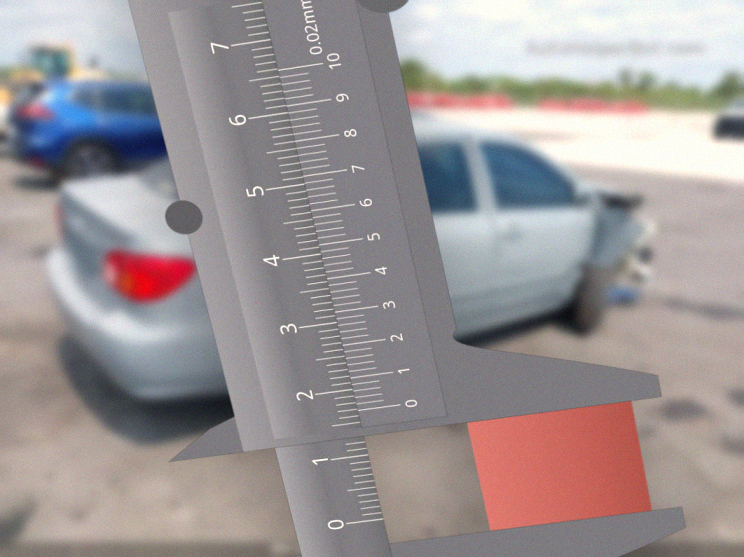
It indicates 16.8; mm
